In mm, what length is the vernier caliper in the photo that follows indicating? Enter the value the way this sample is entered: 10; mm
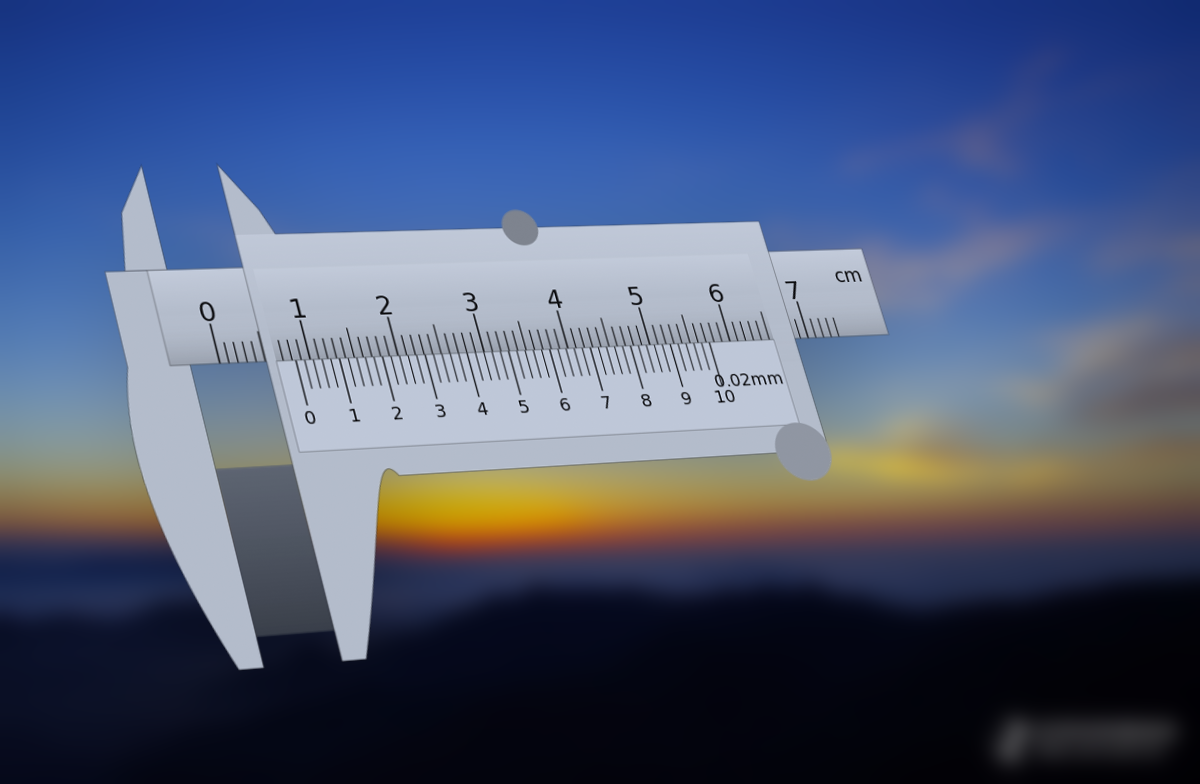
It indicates 8.4; mm
